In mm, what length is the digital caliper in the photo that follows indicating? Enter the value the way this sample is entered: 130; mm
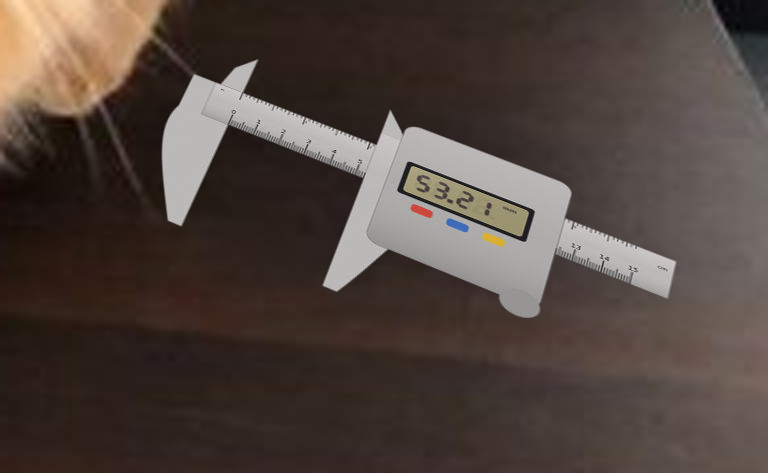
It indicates 53.21; mm
